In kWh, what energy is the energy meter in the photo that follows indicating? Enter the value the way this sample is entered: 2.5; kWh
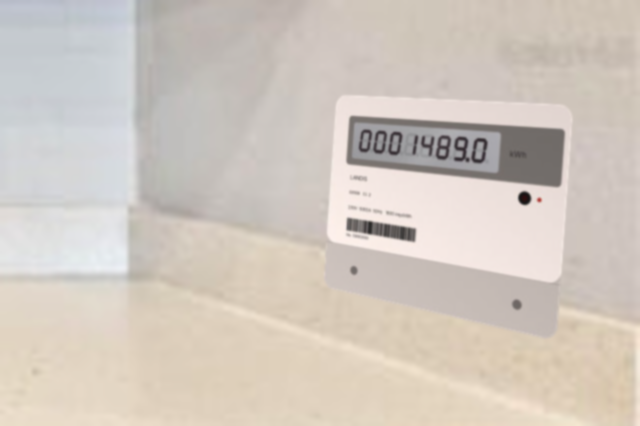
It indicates 1489.0; kWh
